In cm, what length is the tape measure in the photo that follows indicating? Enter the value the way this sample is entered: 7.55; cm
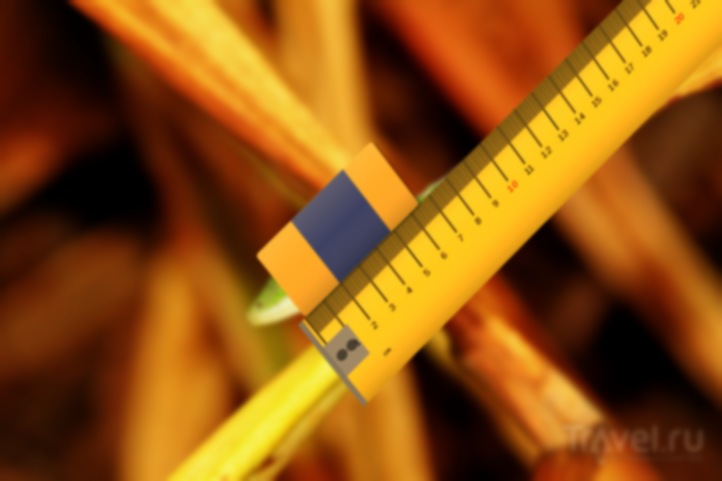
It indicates 6.5; cm
